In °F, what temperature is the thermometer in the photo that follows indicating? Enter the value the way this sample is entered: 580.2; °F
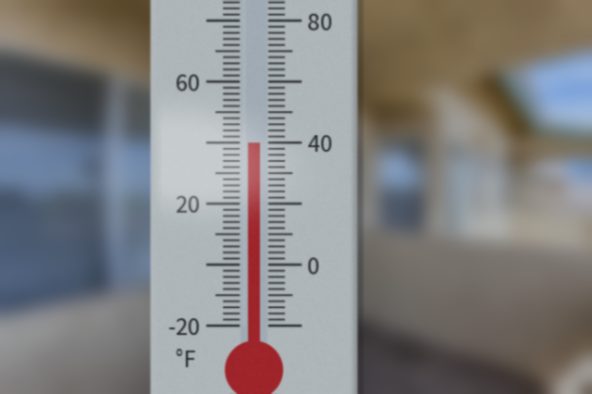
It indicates 40; °F
